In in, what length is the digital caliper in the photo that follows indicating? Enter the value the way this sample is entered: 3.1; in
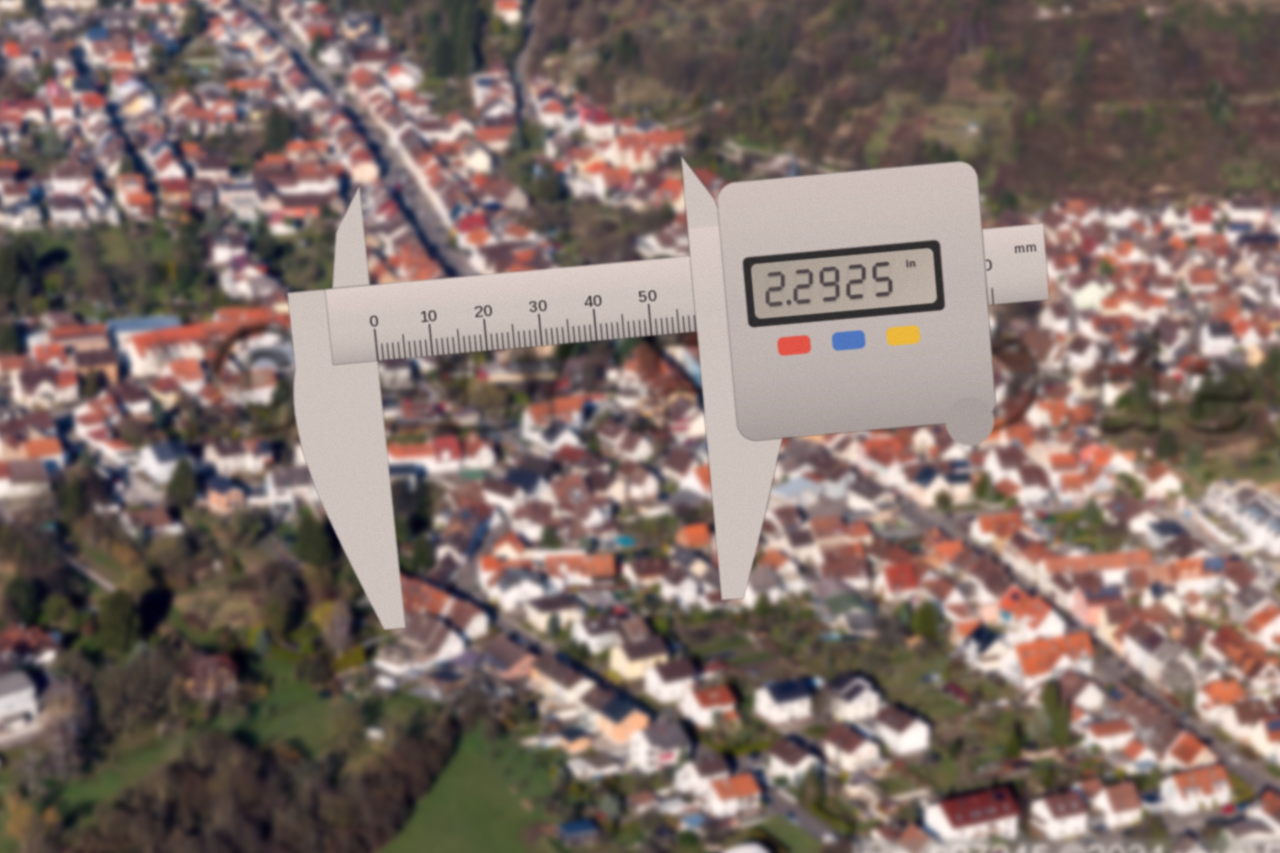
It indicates 2.2925; in
